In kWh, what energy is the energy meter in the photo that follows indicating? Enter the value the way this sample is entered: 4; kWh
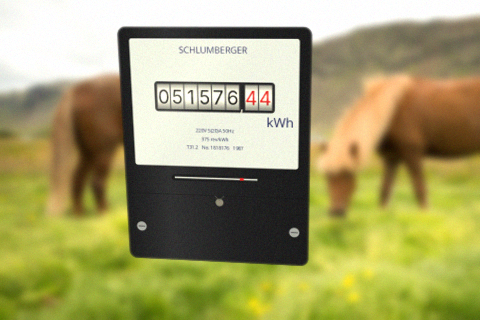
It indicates 51576.44; kWh
